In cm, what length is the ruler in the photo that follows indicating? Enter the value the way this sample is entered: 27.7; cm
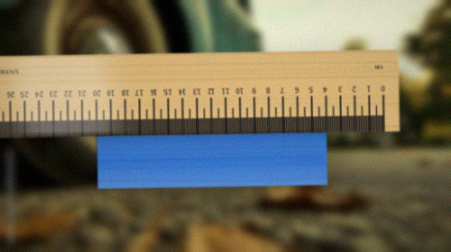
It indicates 16; cm
